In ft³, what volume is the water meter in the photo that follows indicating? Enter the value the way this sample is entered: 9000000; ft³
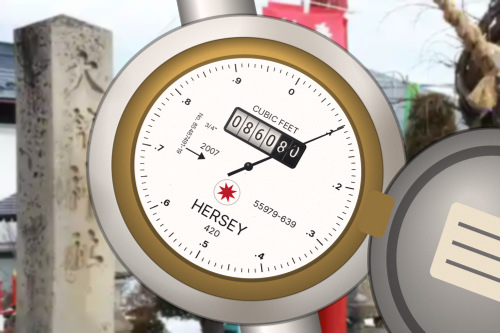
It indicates 86080.10; ft³
